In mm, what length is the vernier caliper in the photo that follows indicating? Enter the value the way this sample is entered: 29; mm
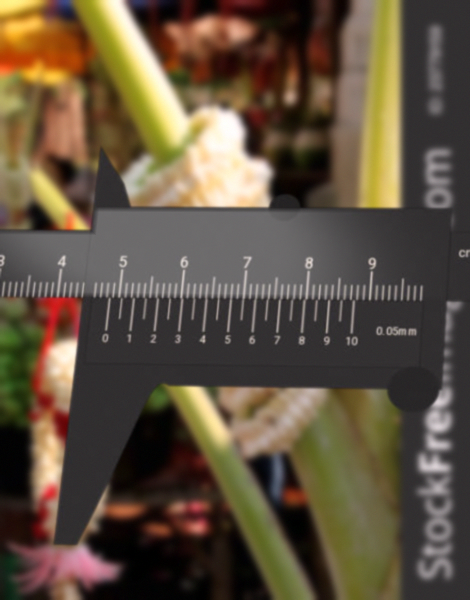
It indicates 48.5; mm
